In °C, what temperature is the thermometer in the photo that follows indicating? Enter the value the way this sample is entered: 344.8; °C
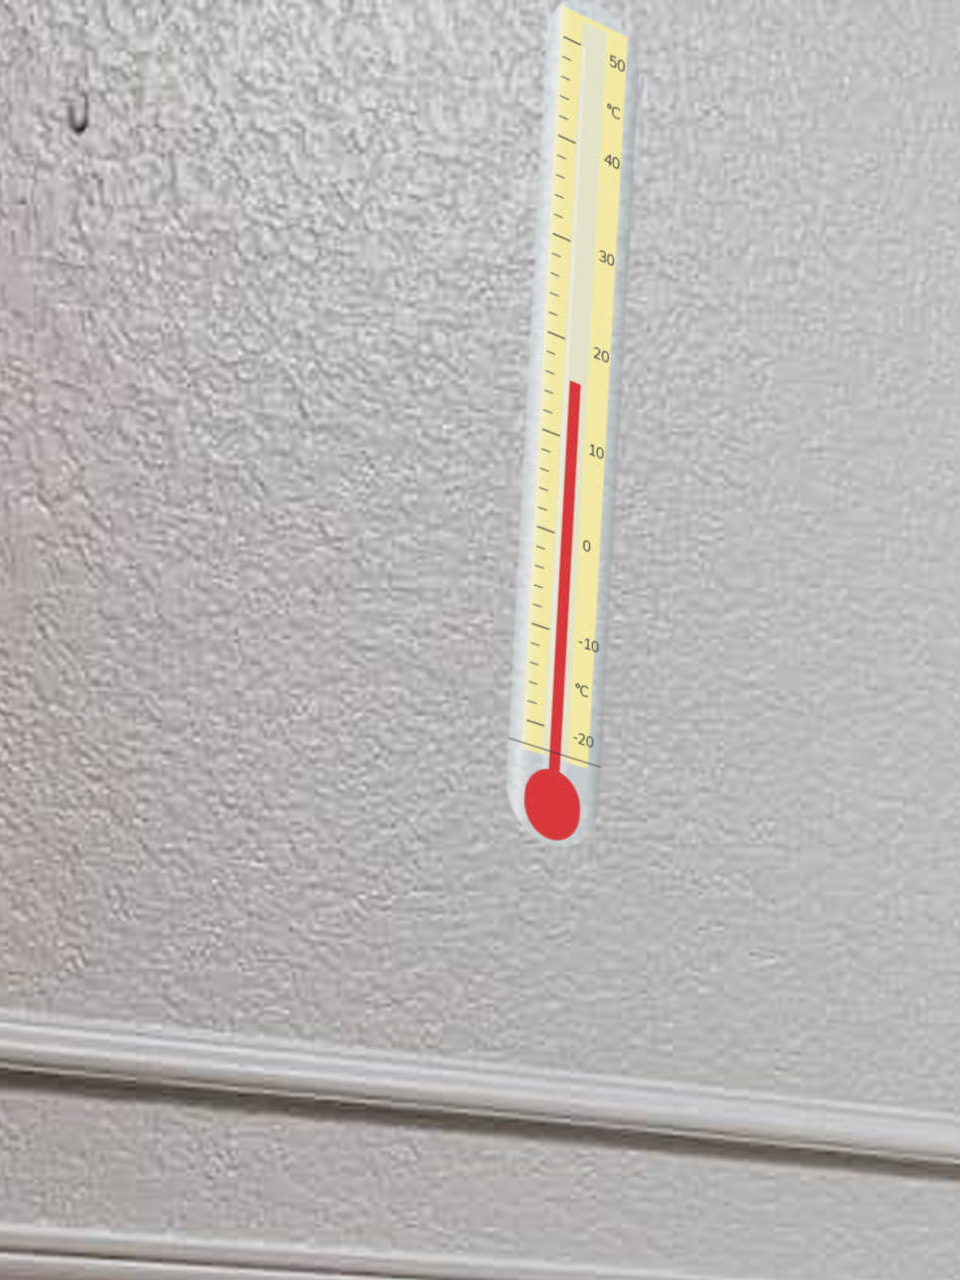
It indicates 16; °C
